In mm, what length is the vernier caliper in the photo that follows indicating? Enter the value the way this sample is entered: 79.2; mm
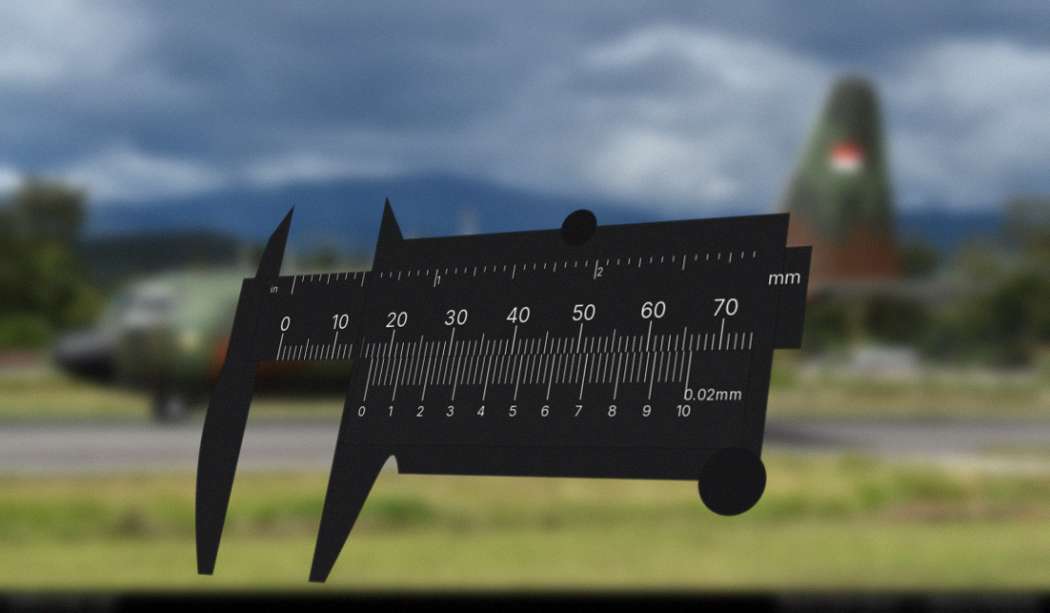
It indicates 17.2; mm
